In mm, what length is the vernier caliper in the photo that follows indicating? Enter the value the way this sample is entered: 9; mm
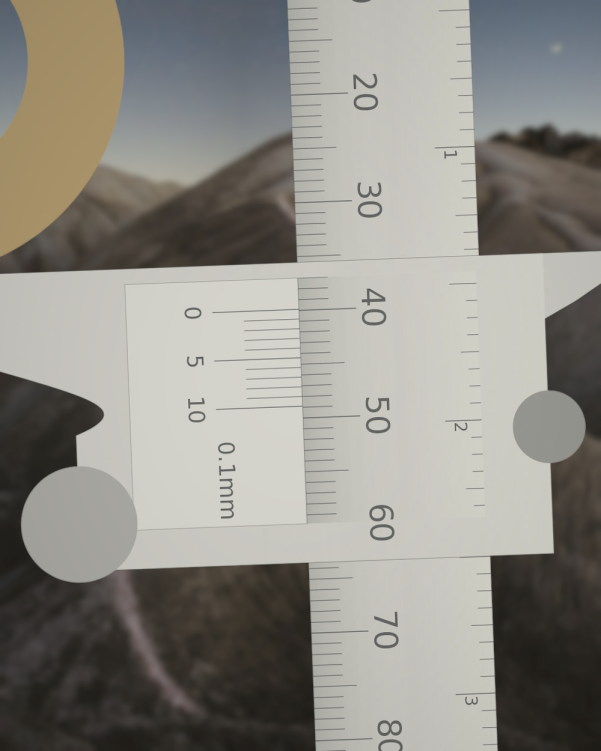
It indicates 39.9; mm
